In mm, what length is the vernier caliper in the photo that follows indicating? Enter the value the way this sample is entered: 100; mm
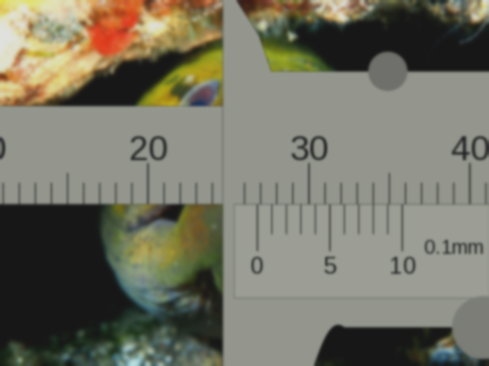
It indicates 26.8; mm
